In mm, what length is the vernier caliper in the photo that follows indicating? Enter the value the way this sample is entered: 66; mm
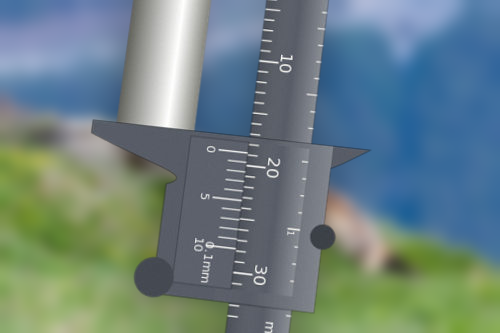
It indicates 18.8; mm
